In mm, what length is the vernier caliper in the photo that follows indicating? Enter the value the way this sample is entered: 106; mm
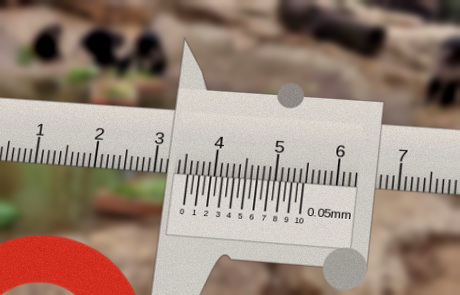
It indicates 35.6; mm
